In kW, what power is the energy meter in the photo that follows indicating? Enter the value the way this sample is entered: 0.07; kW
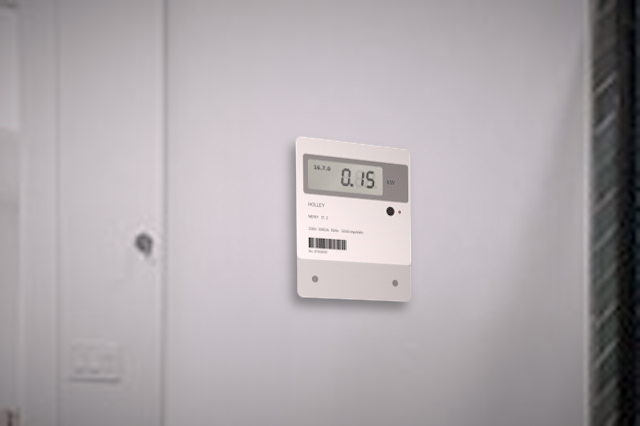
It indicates 0.15; kW
